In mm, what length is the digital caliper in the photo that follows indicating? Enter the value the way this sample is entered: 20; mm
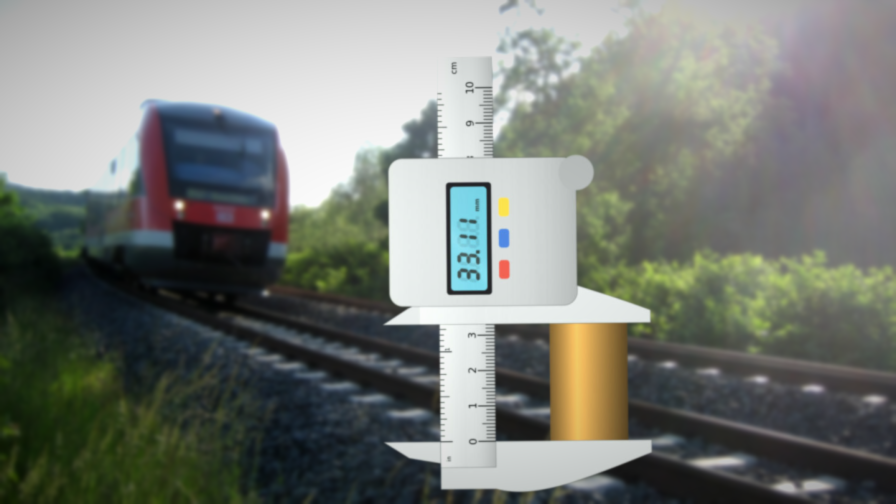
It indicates 33.11; mm
